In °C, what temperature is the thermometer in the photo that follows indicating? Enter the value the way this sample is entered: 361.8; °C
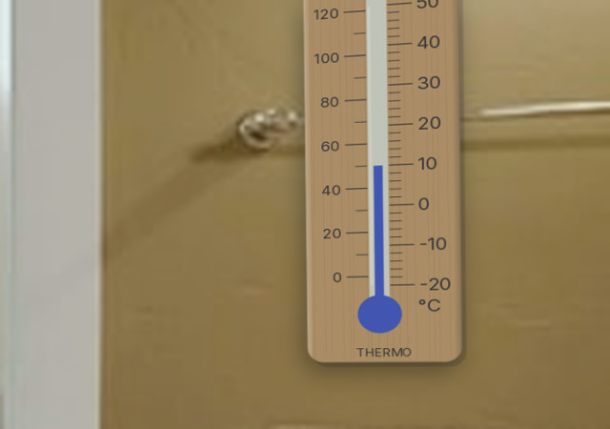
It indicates 10; °C
